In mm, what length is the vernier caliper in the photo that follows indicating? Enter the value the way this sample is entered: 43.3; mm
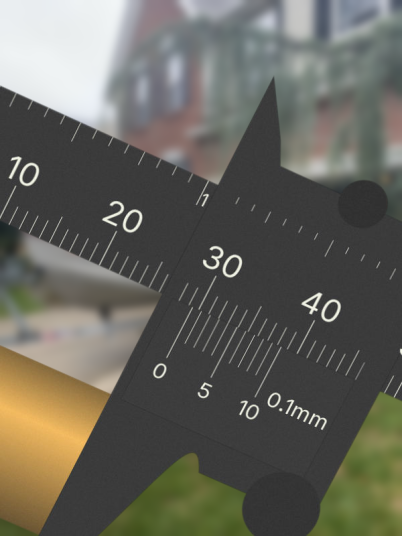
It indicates 29.4; mm
